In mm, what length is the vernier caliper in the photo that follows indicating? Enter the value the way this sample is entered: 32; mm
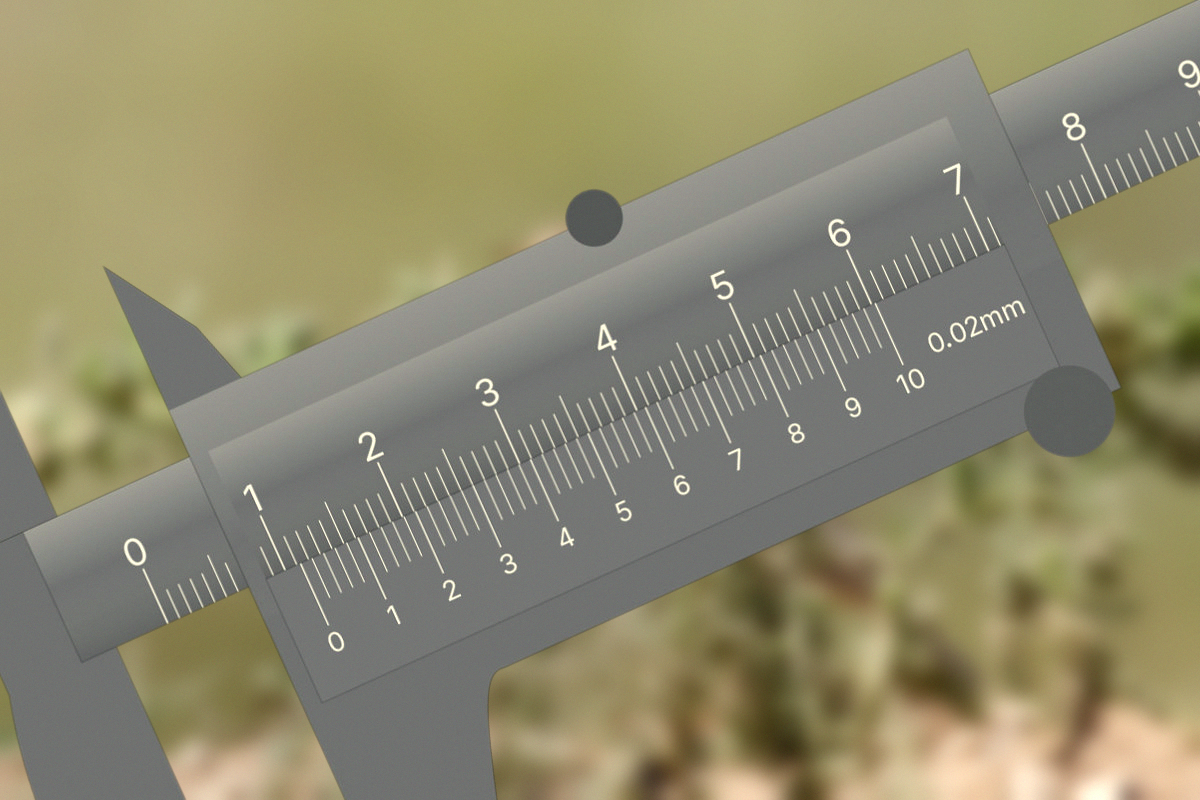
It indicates 11.3; mm
